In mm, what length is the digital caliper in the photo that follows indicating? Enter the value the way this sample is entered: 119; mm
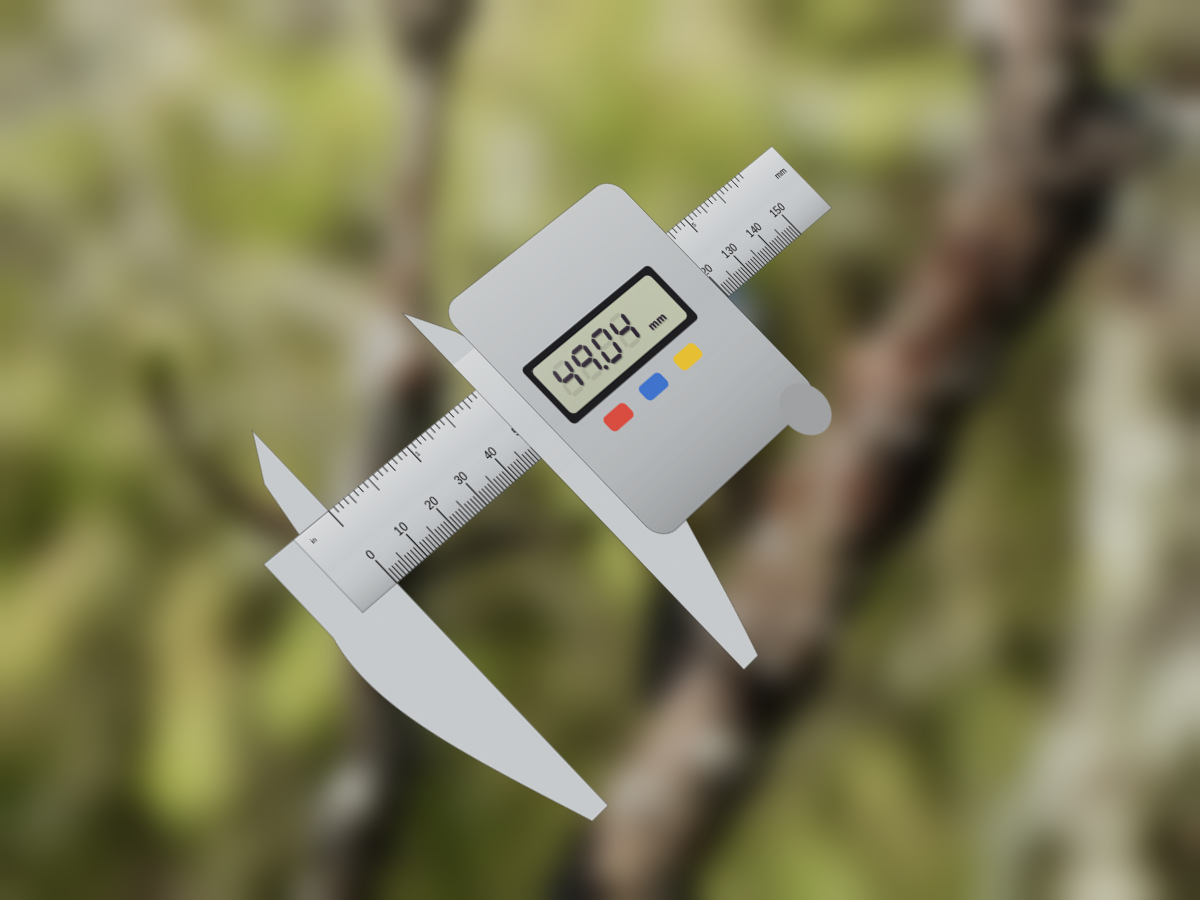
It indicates 49.04; mm
